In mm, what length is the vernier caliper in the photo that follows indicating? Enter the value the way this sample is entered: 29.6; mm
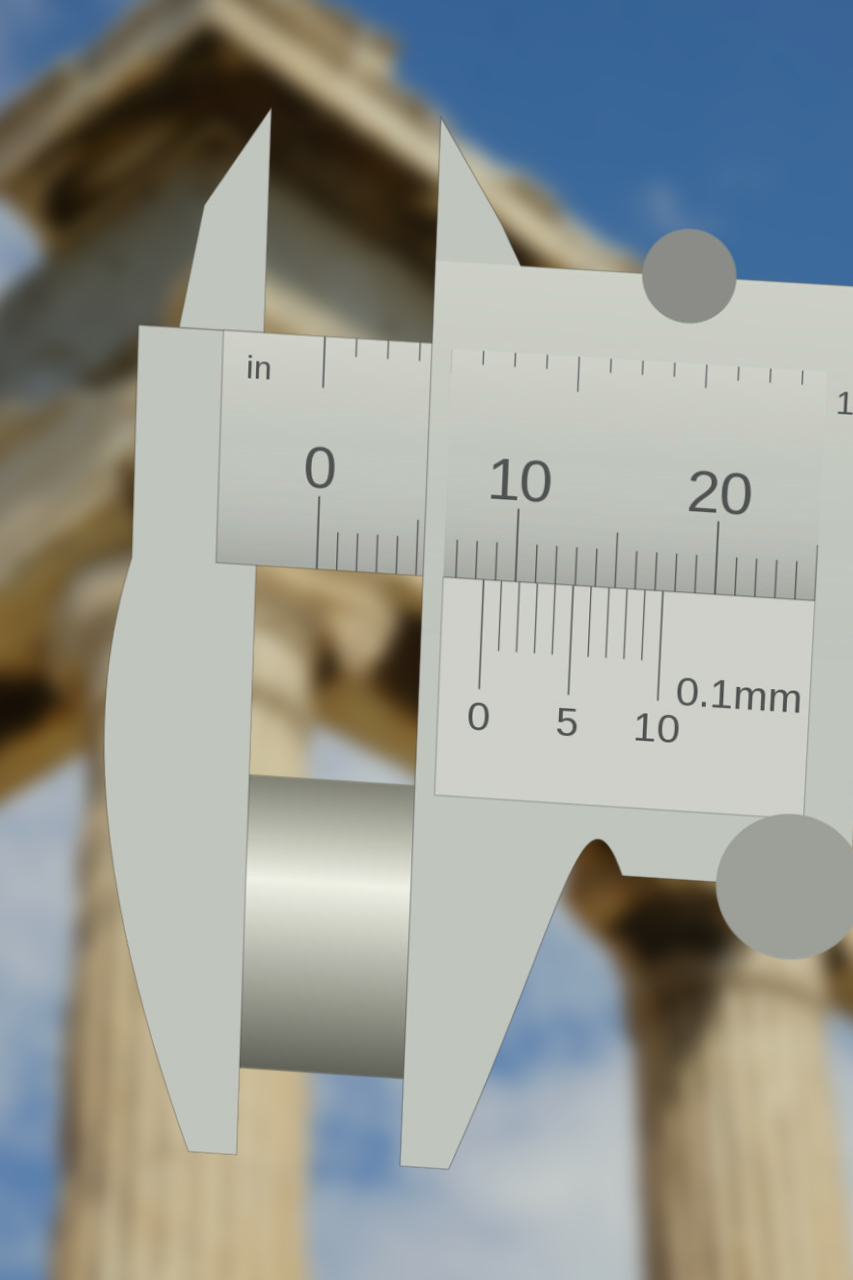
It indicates 8.4; mm
